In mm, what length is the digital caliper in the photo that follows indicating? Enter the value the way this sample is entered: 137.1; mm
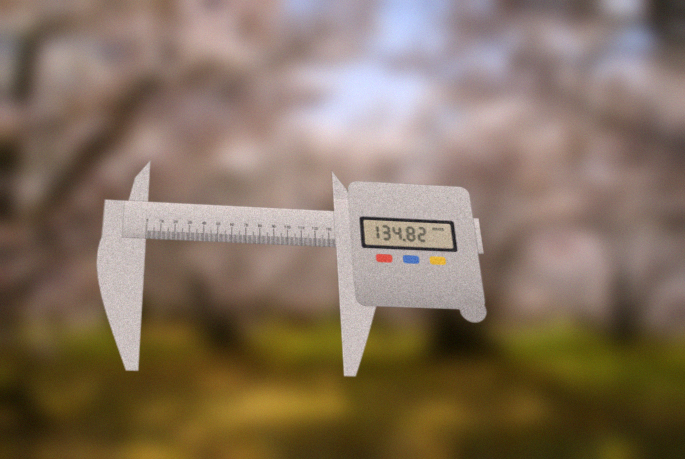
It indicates 134.82; mm
